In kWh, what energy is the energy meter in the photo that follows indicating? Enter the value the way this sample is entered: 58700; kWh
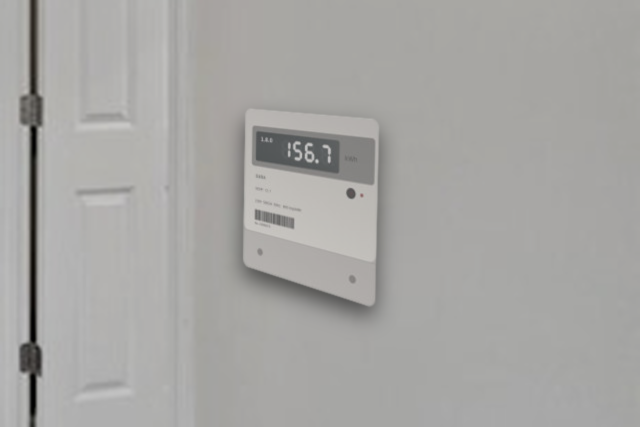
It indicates 156.7; kWh
